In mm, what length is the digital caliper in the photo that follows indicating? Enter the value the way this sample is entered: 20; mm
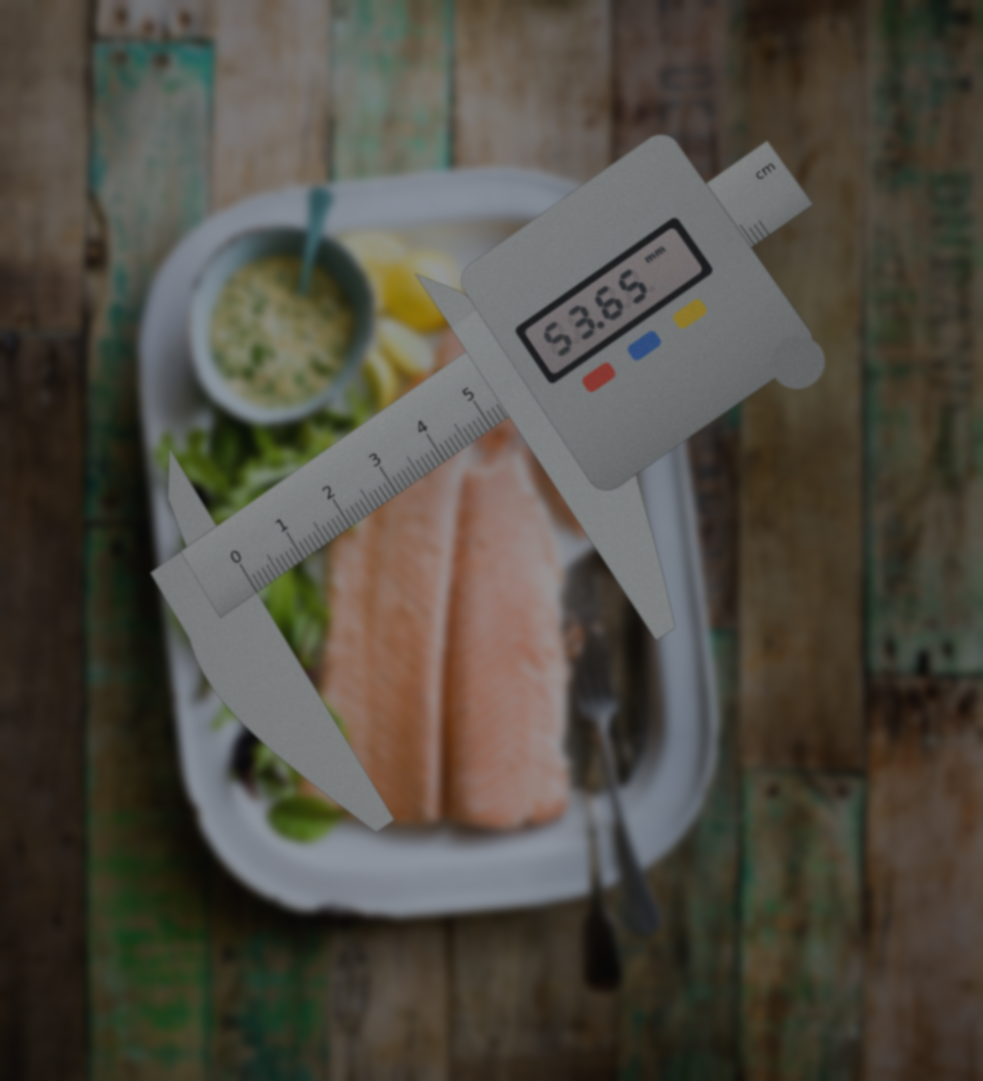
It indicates 53.65; mm
